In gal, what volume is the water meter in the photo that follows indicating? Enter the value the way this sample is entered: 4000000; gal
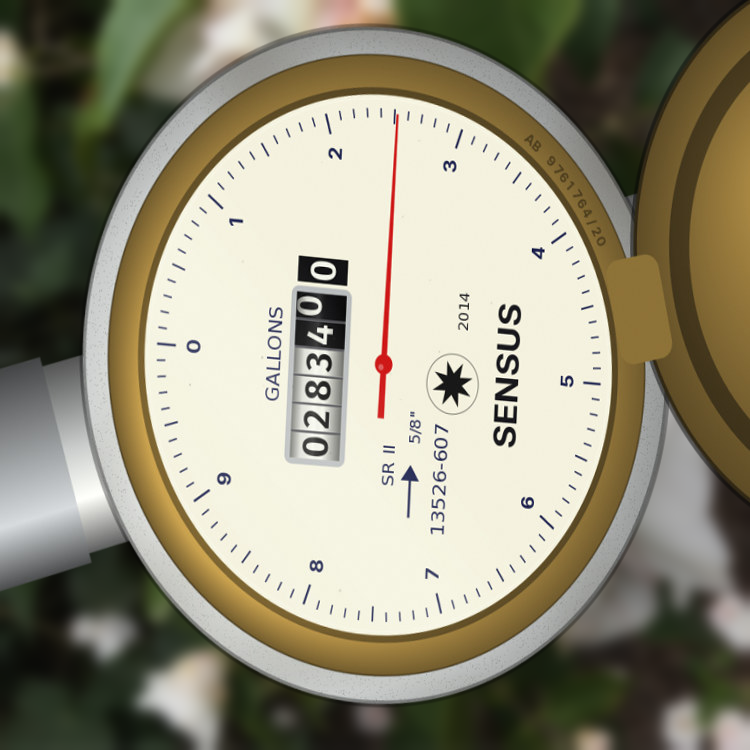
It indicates 283402.5; gal
